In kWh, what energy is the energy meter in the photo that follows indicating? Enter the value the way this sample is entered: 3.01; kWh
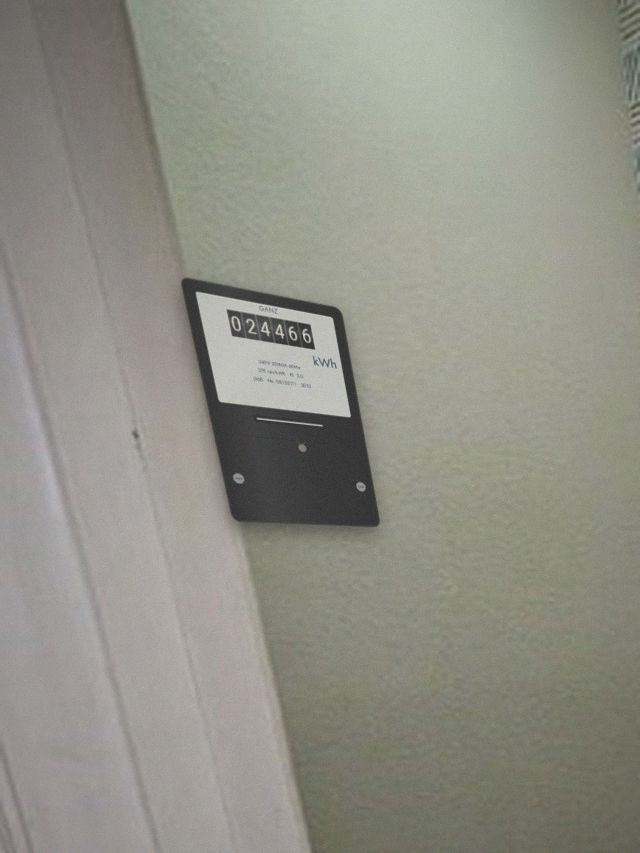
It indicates 24466; kWh
